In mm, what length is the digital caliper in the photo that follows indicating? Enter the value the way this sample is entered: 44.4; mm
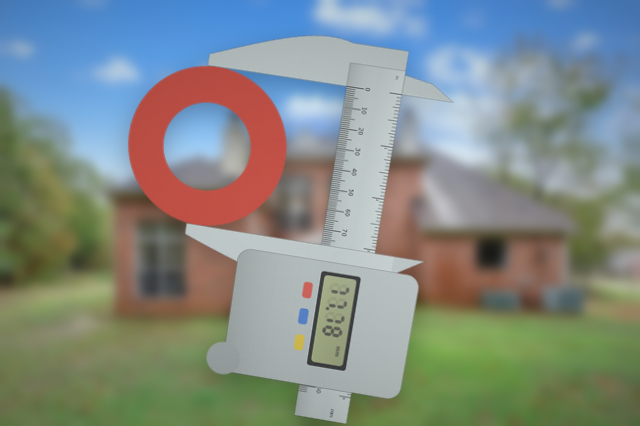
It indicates 77.78; mm
